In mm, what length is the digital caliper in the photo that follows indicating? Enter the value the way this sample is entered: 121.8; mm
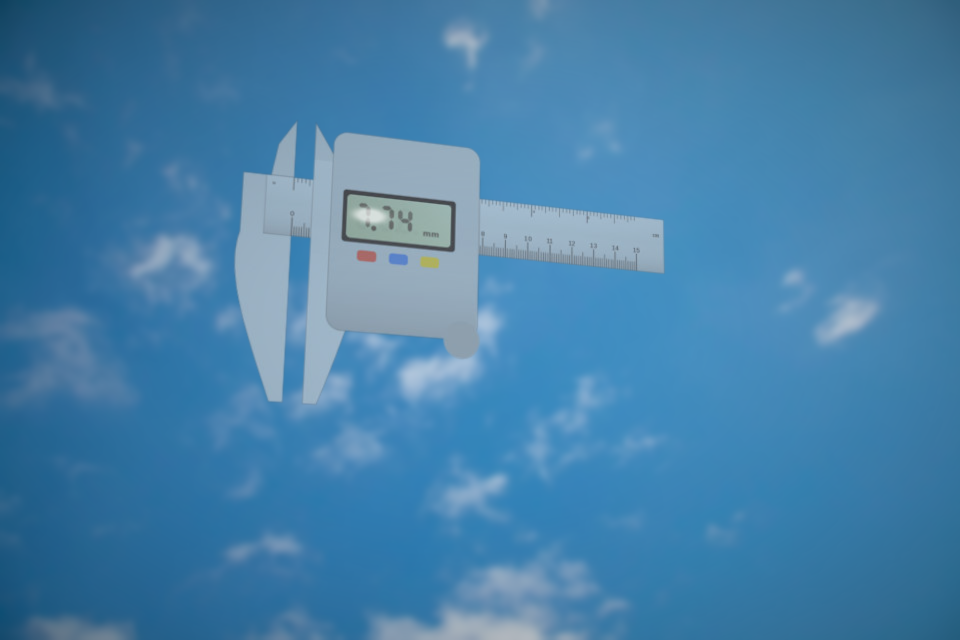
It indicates 7.74; mm
